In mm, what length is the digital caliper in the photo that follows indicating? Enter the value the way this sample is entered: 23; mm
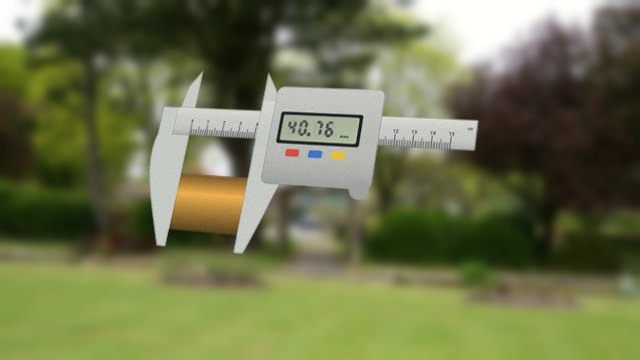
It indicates 40.76; mm
